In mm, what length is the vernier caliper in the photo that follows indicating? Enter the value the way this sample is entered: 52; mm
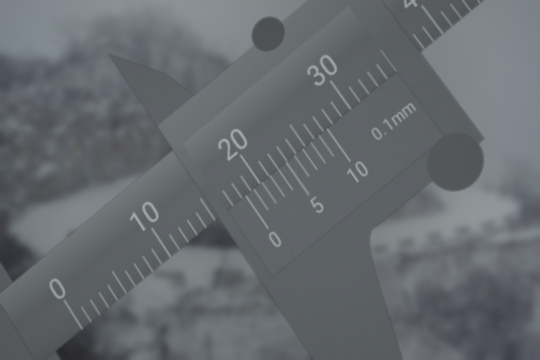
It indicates 18.4; mm
